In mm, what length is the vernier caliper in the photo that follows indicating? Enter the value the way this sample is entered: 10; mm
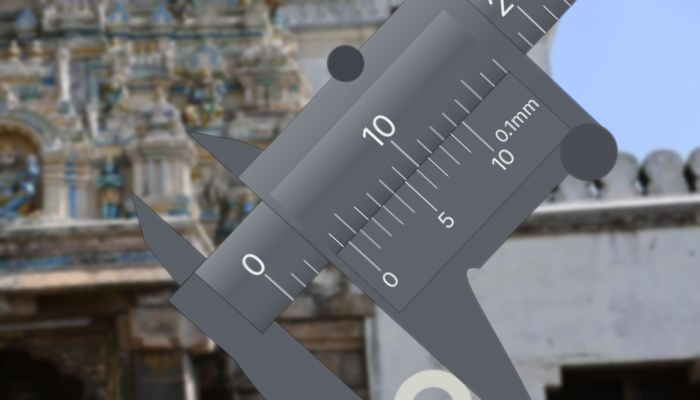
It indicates 4.4; mm
